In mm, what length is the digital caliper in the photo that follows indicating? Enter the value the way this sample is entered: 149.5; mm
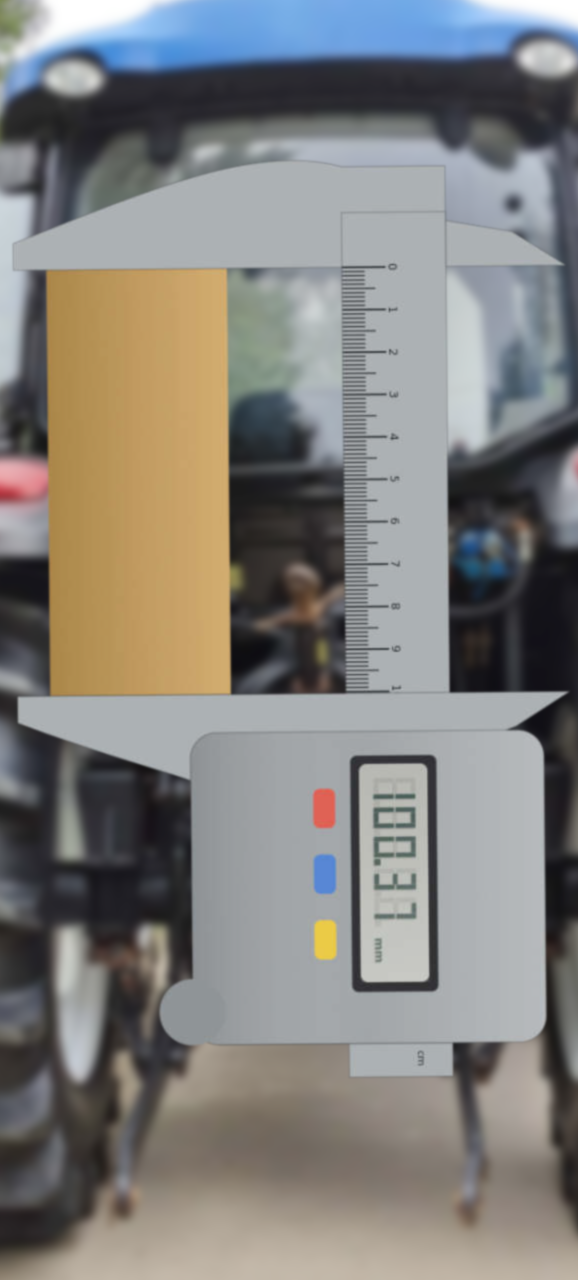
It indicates 100.37; mm
